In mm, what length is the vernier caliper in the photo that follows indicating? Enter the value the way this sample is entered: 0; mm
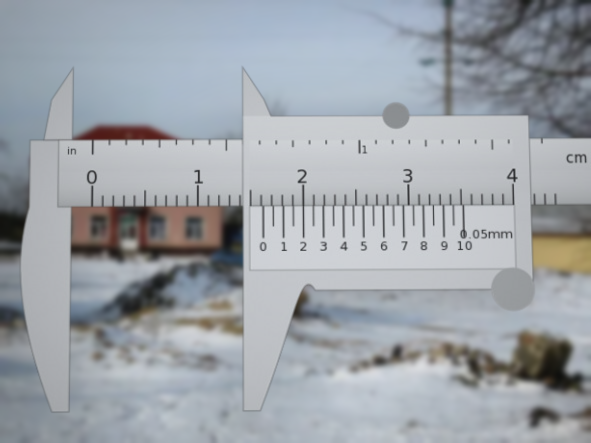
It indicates 16.2; mm
